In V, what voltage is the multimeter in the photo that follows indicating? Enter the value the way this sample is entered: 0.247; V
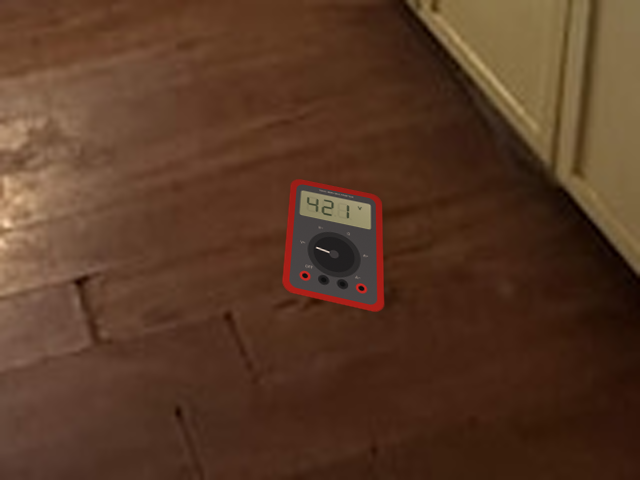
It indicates 421; V
